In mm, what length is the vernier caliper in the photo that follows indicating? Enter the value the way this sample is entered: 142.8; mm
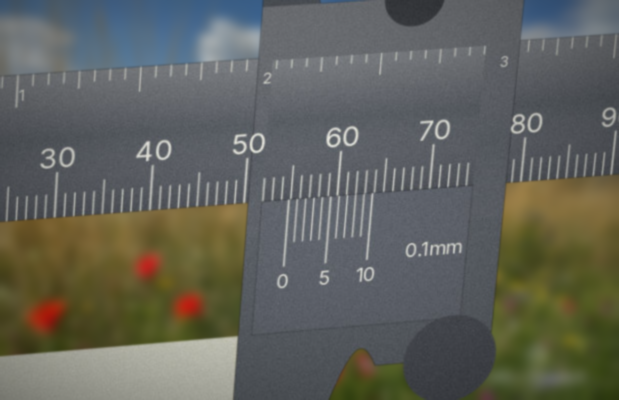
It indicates 54.8; mm
